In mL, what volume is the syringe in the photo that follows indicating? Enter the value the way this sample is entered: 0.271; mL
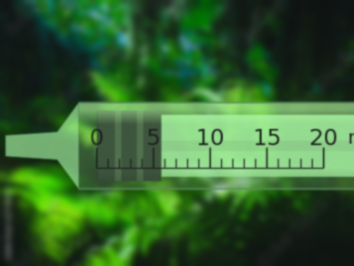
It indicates 0; mL
